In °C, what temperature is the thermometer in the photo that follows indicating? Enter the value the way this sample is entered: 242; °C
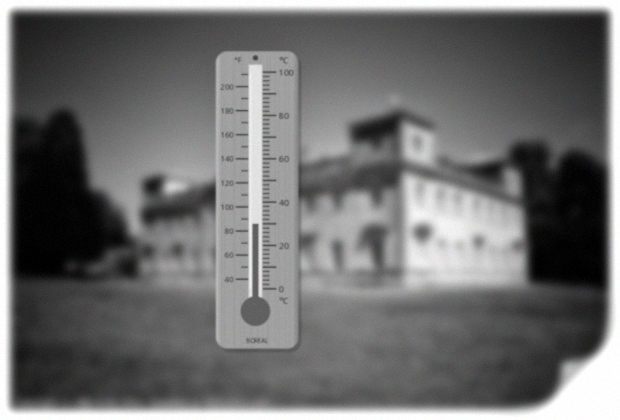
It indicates 30; °C
